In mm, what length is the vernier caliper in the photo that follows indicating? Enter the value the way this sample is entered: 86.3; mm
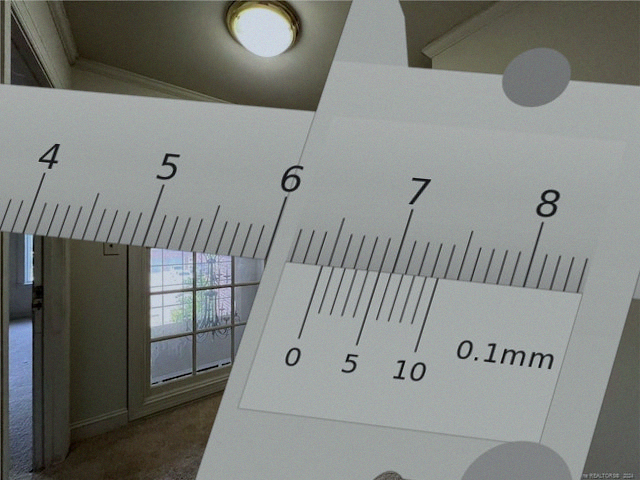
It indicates 64.5; mm
